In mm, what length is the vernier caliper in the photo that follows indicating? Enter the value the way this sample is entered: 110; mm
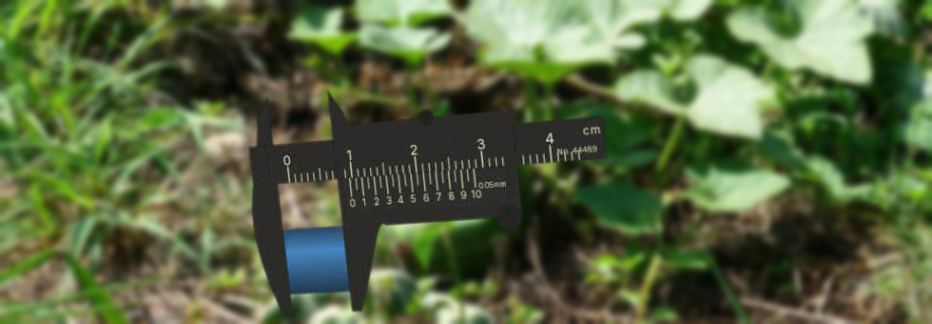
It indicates 9.6; mm
